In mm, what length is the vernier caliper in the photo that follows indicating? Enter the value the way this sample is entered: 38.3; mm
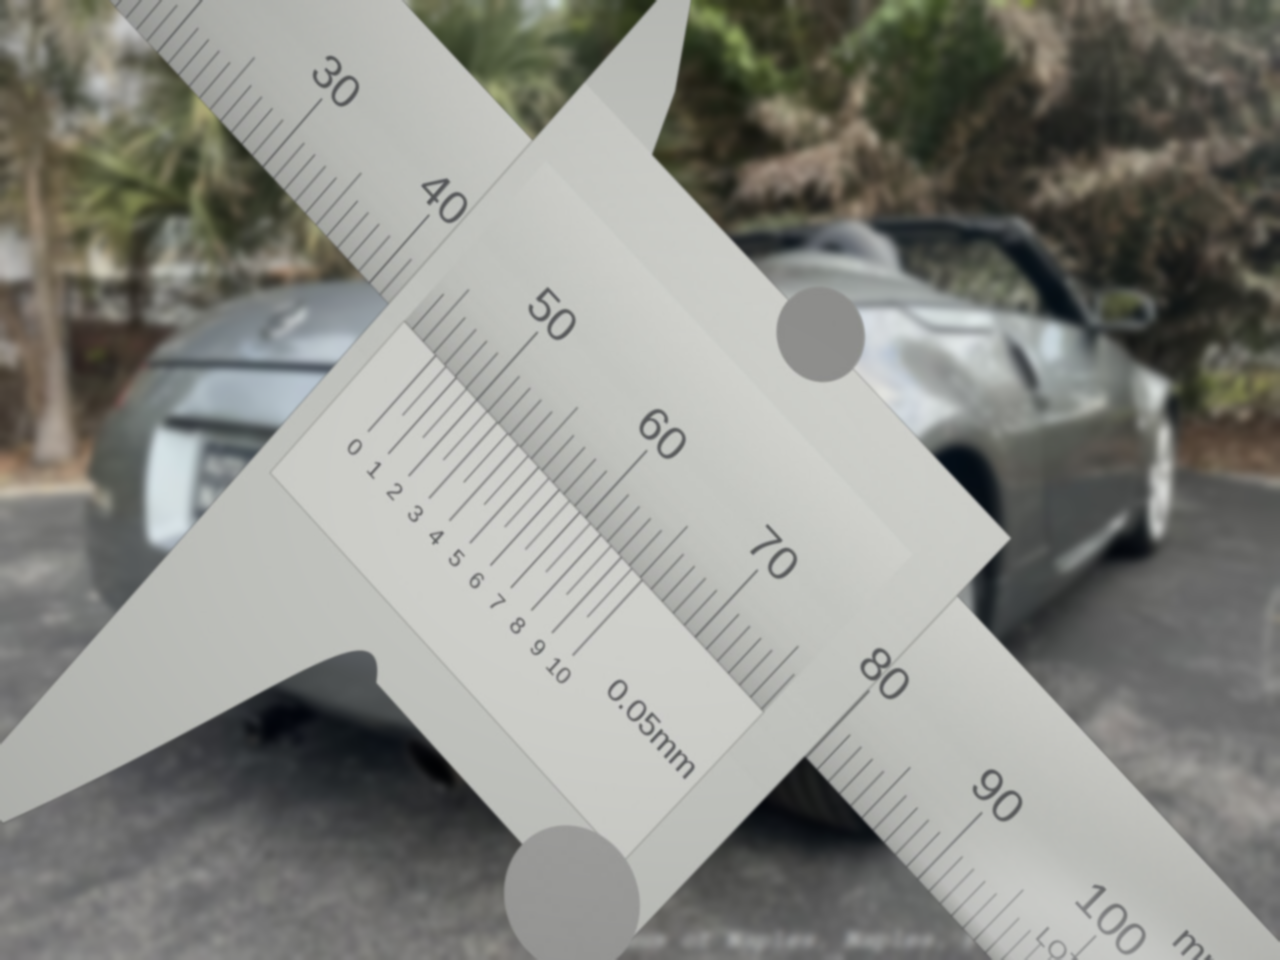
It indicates 46.2; mm
